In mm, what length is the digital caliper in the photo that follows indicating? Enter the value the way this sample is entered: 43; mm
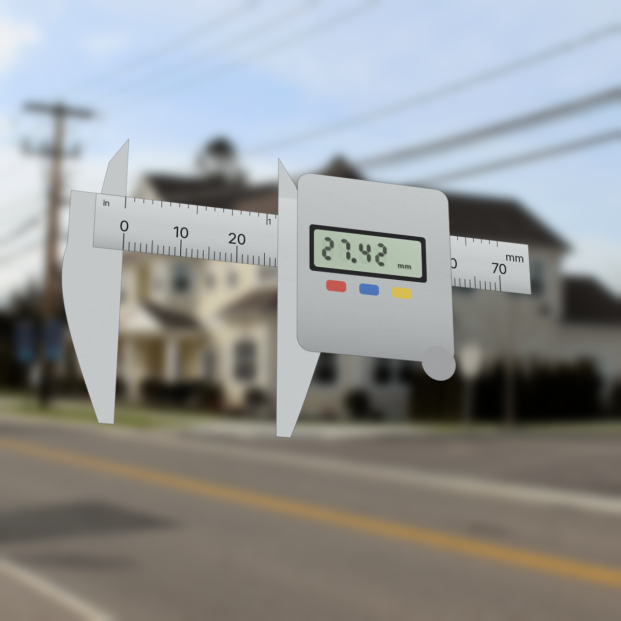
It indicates 27.42; mm
